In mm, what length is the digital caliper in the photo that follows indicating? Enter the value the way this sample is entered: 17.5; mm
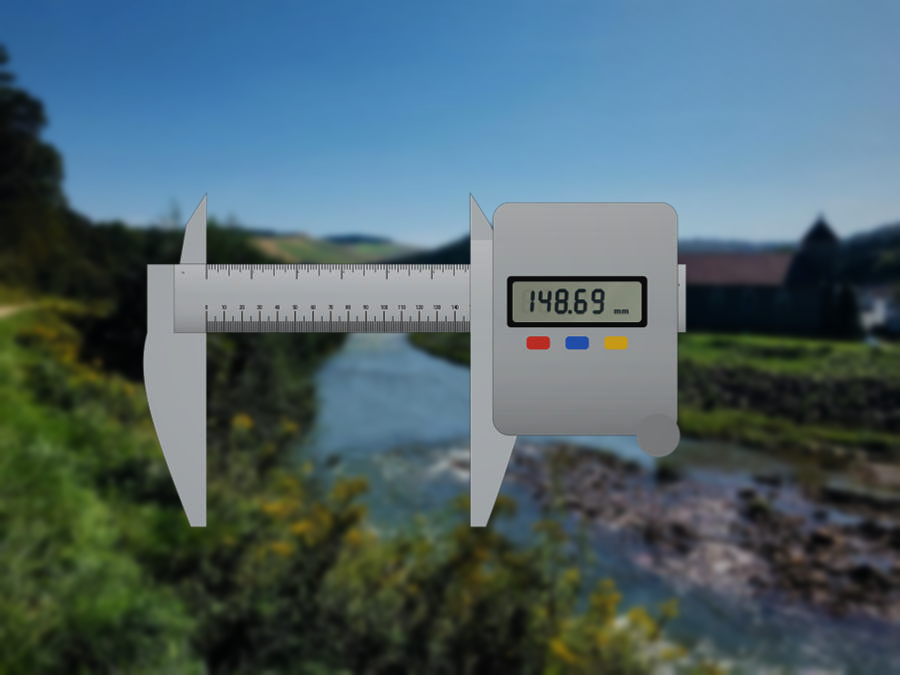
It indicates 148.69; mm
